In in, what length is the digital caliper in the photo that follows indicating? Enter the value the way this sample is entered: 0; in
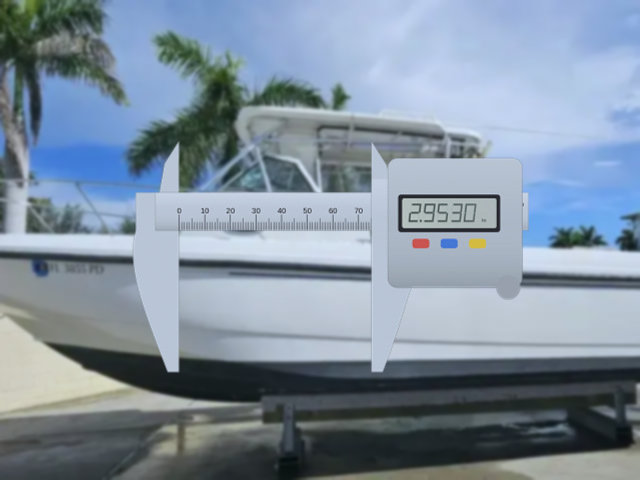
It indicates 2.9530; in
